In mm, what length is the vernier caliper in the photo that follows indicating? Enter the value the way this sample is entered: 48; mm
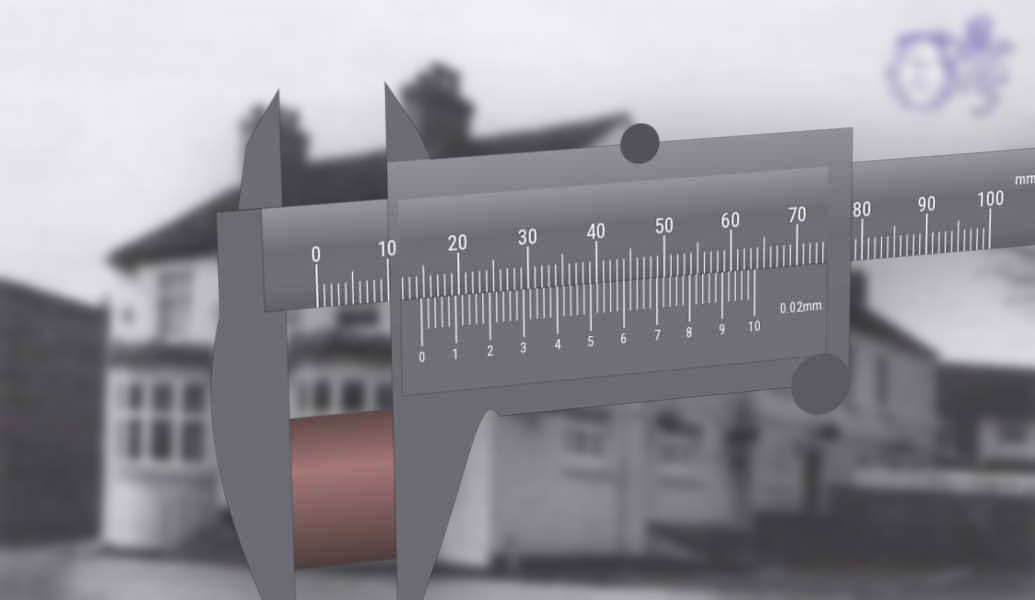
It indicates 14.6; mm
